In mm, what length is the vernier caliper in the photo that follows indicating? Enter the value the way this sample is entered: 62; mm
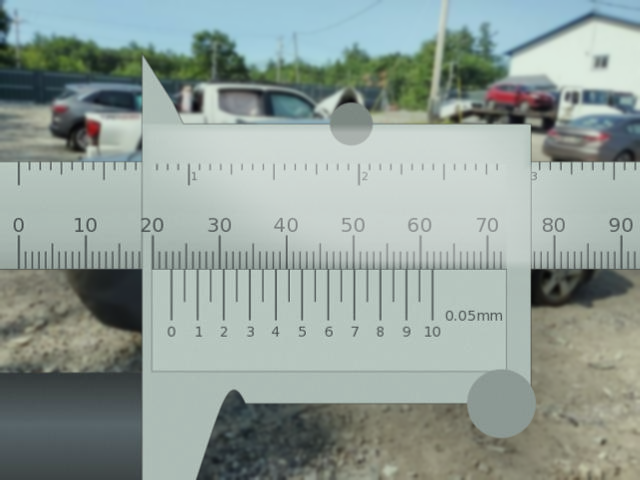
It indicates 22.8; mm
